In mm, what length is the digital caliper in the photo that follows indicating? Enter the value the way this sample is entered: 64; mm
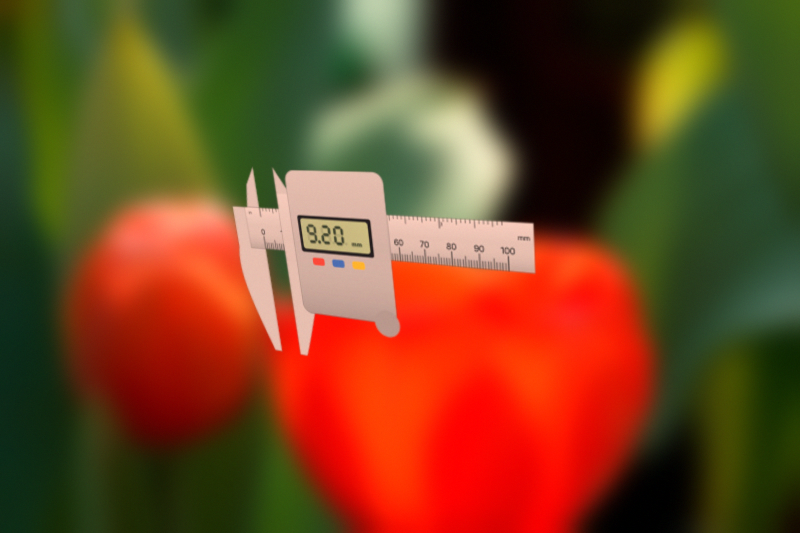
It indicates 9.20; mm
